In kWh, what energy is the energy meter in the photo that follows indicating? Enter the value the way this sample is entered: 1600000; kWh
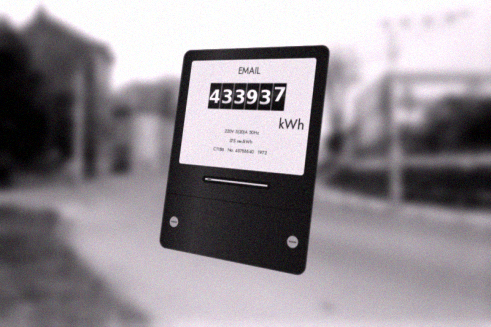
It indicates 433937; kWh
